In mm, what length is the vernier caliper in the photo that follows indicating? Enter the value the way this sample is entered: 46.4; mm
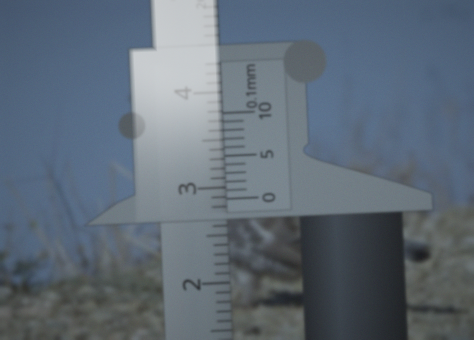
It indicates 28.8; mm
